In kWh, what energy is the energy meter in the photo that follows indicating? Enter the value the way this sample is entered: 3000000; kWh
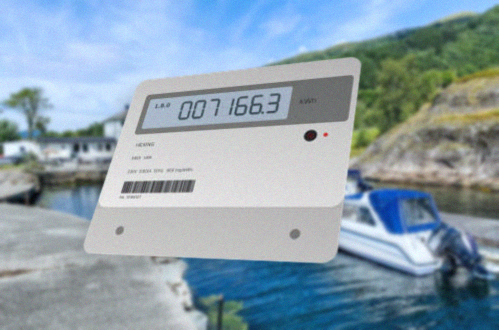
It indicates 7166.3; kWh
